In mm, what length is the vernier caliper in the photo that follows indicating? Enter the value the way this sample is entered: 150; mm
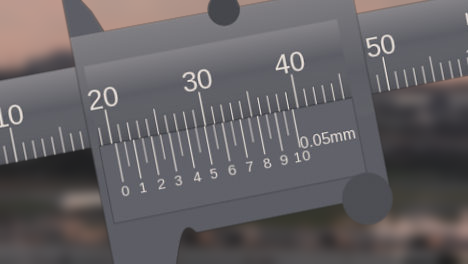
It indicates 20.4; mm
